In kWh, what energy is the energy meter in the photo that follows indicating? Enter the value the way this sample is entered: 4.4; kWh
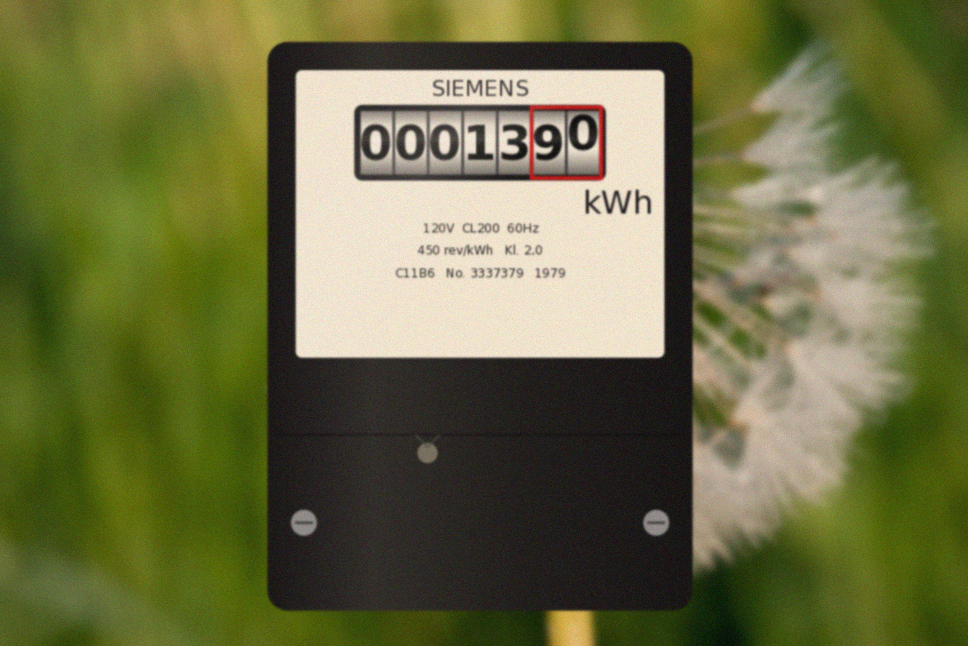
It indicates 13.90; kWh
